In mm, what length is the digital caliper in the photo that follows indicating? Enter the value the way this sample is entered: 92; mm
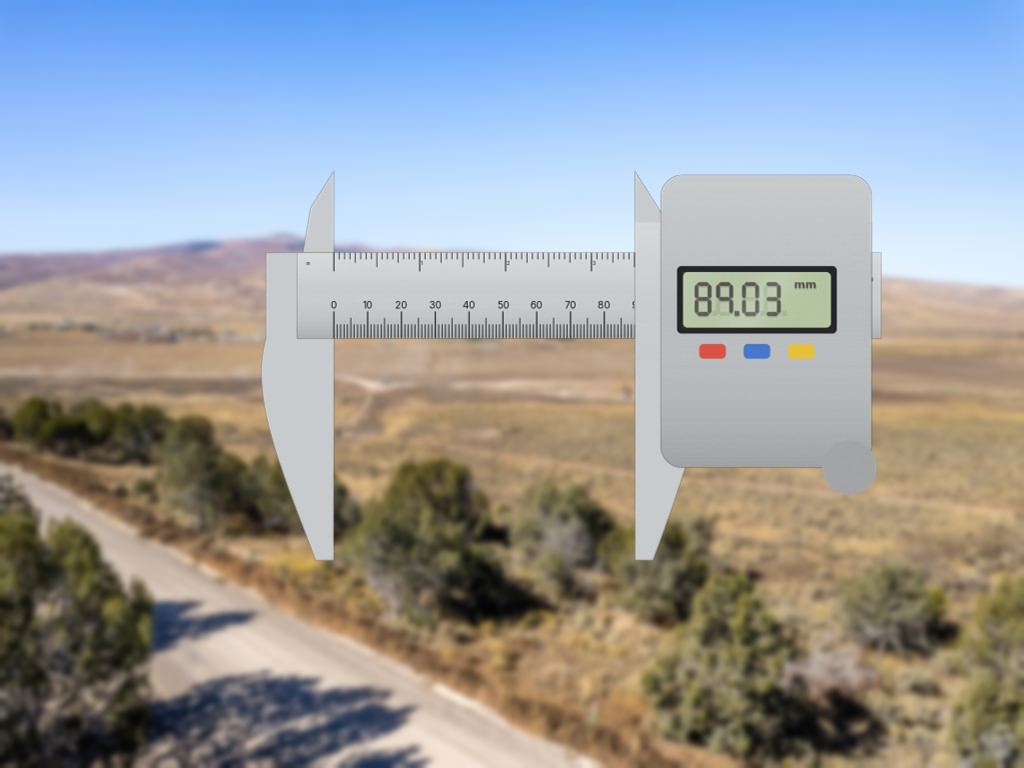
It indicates 89.03; mm
